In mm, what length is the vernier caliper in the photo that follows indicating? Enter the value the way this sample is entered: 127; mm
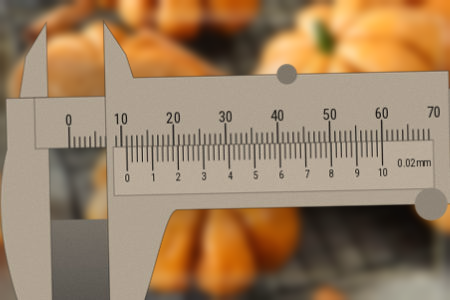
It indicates 11.0; mm
